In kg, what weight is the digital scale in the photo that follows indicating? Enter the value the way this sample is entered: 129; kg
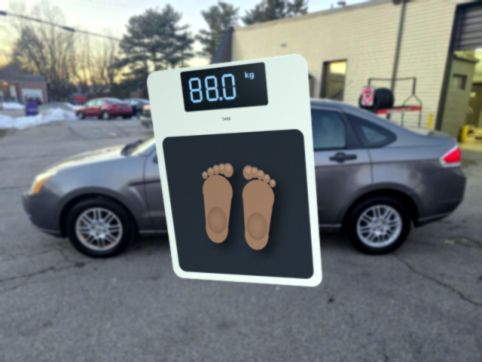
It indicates 88.0; kg
